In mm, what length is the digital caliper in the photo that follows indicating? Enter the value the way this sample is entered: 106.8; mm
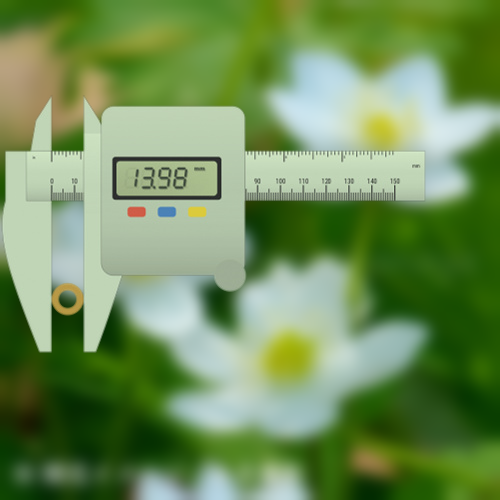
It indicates 13.98; mm
